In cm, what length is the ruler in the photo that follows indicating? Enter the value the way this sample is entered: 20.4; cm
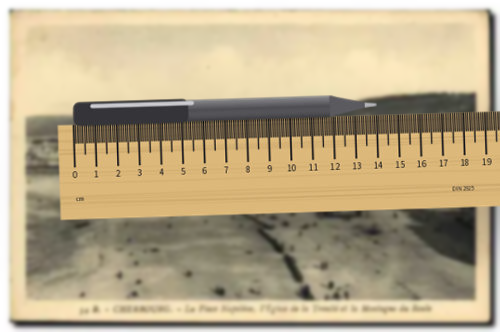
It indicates 14; cm
